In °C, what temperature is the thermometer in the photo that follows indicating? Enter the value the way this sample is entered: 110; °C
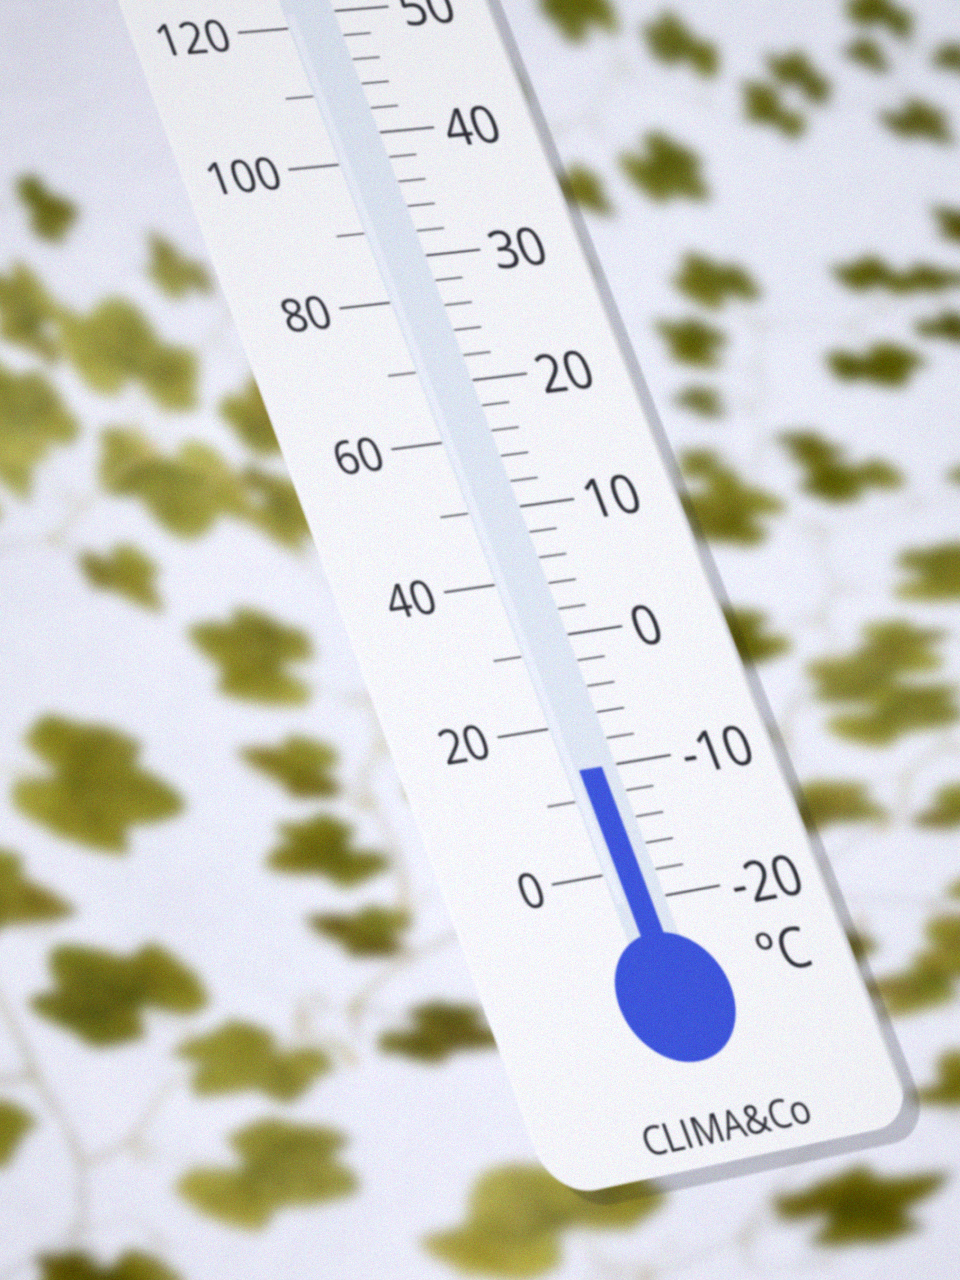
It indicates -10; °C
